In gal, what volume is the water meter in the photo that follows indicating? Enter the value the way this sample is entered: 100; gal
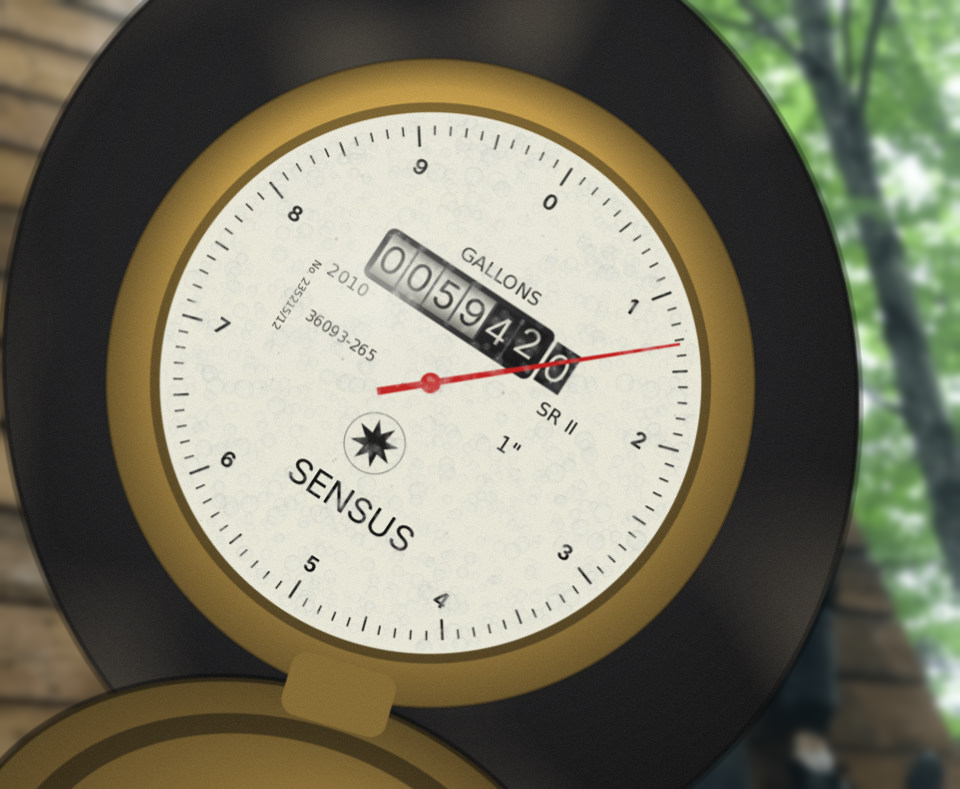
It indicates 59421.3; gal
